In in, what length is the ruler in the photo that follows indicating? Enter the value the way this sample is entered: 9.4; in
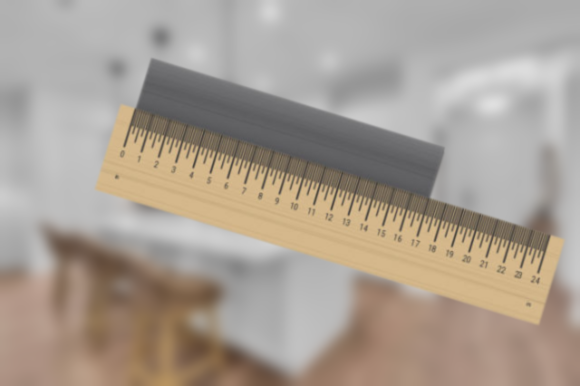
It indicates 17; in
